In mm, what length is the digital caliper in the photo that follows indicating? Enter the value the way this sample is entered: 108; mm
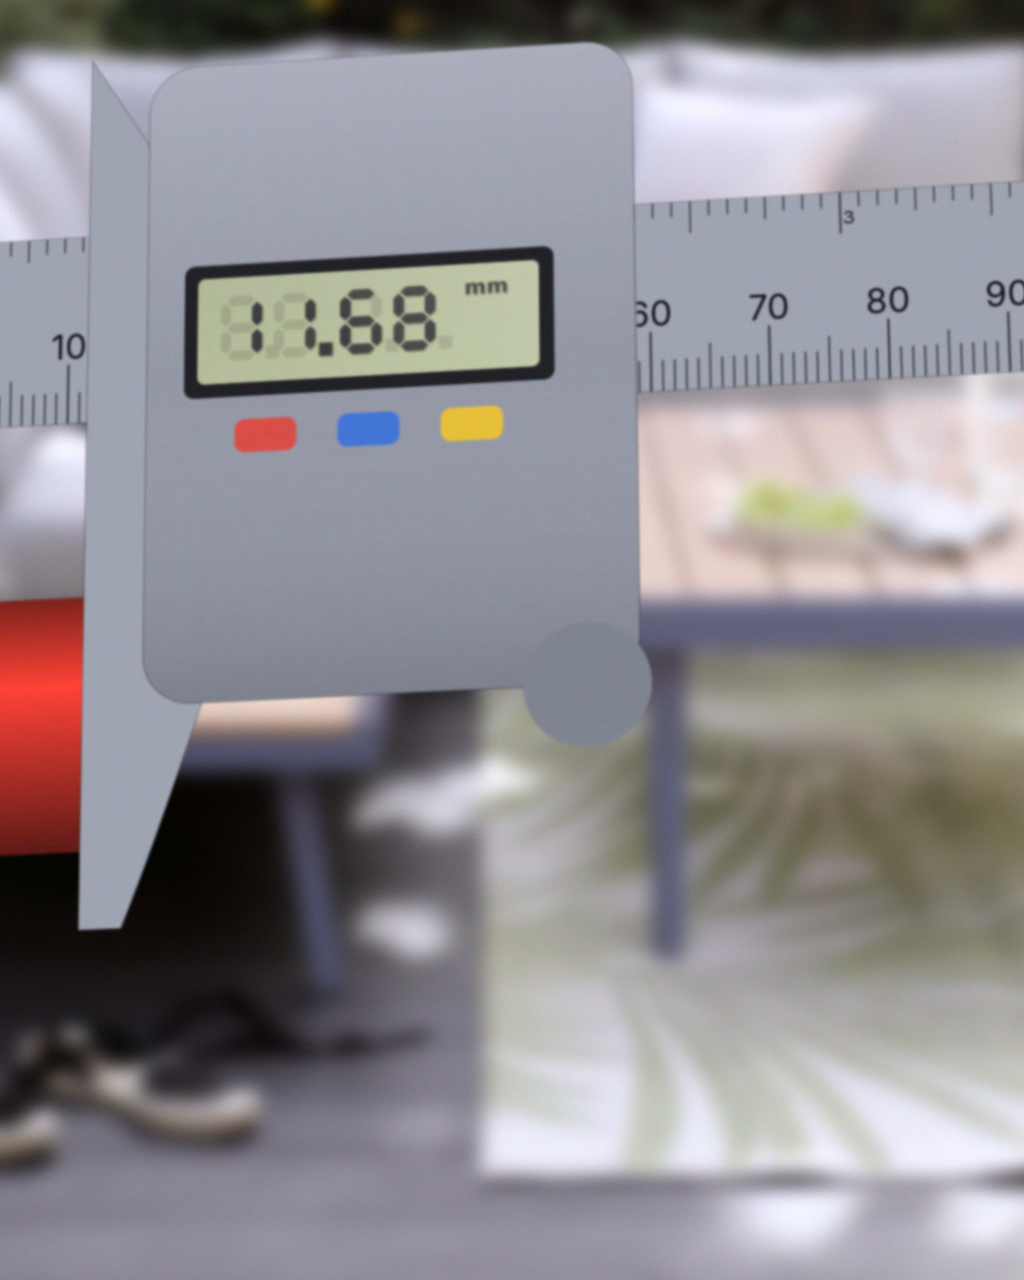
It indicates 11.68; mm
